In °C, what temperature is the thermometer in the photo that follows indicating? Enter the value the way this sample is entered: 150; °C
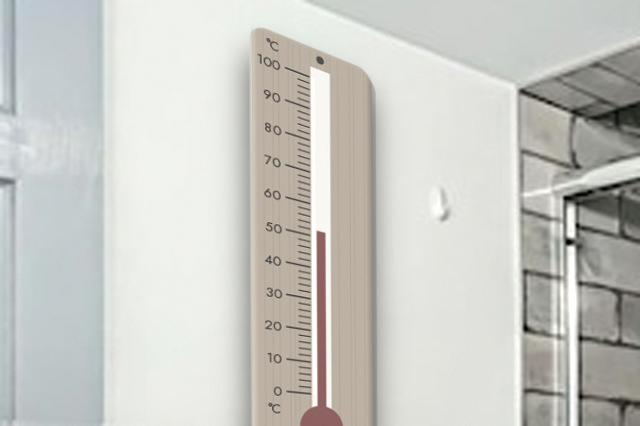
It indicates 52; °C
